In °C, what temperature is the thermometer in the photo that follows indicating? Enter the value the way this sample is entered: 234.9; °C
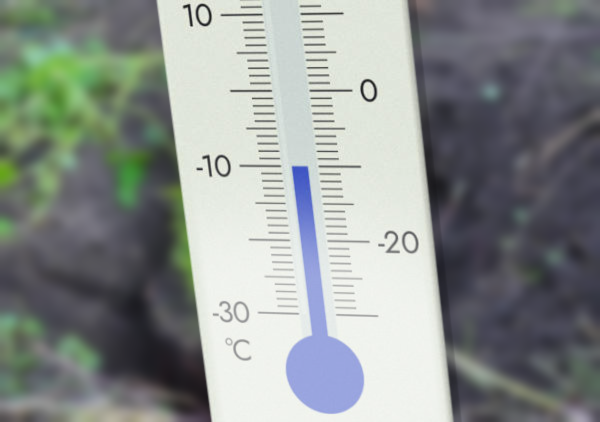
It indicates -10; °C
